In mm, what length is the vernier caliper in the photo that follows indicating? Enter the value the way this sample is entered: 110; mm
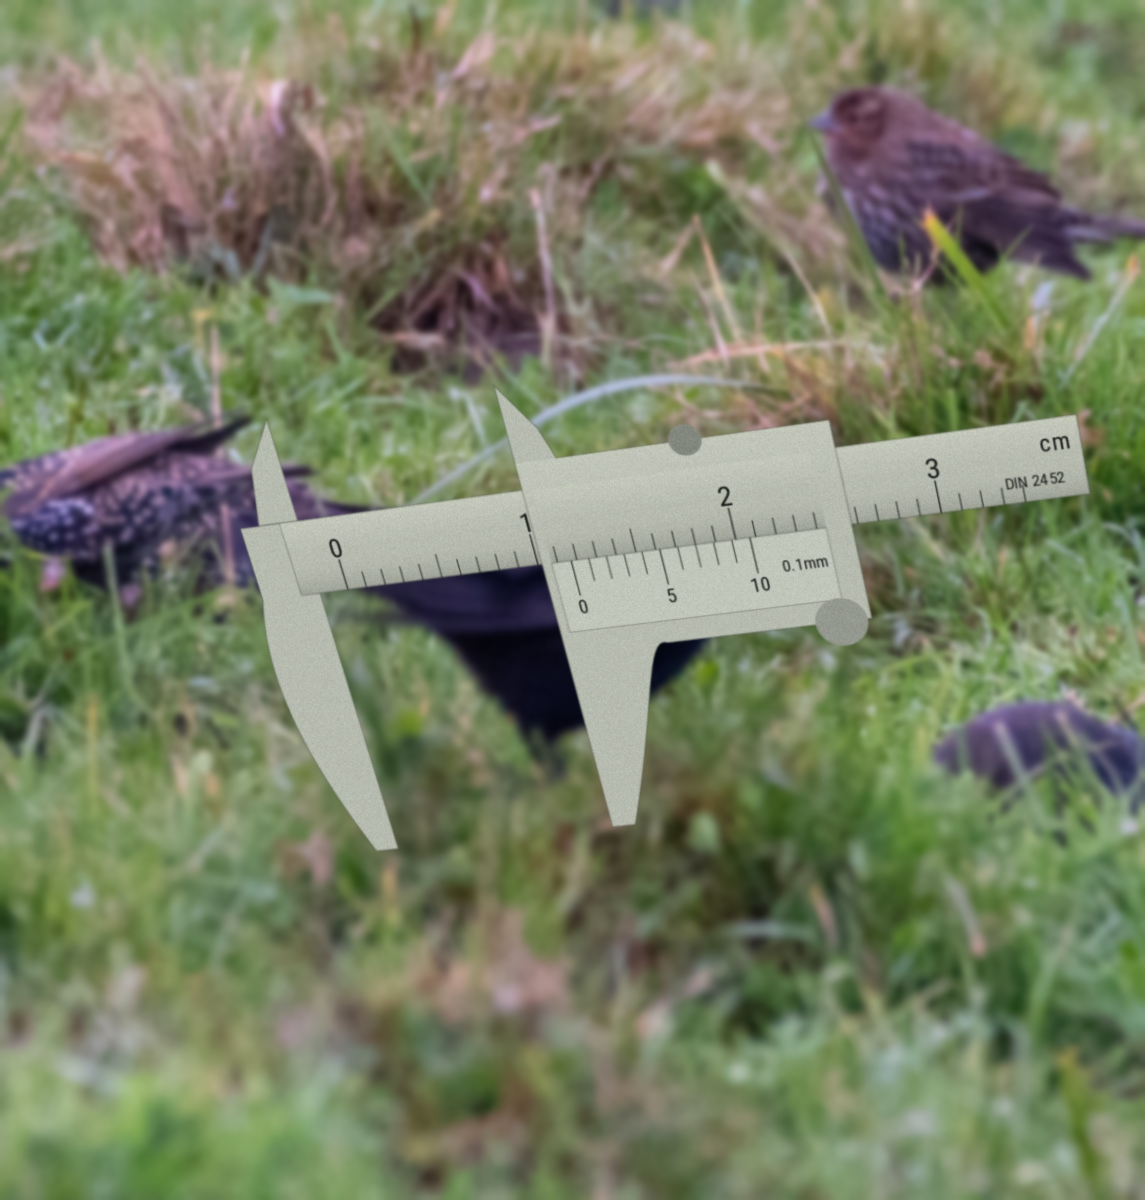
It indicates 11.7; mm
